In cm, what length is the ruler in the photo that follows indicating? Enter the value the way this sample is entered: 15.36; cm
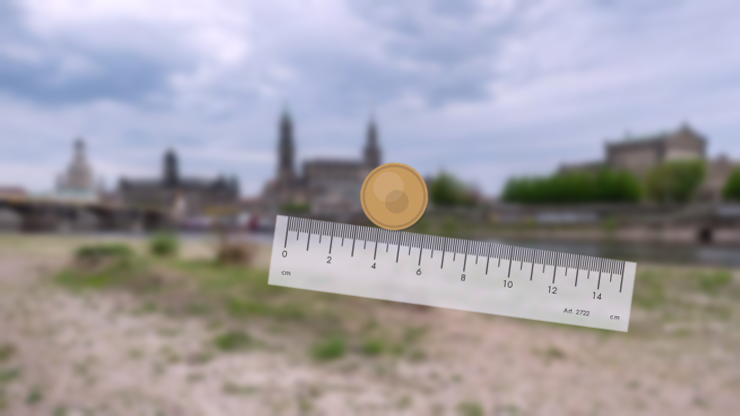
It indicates 3; cm
